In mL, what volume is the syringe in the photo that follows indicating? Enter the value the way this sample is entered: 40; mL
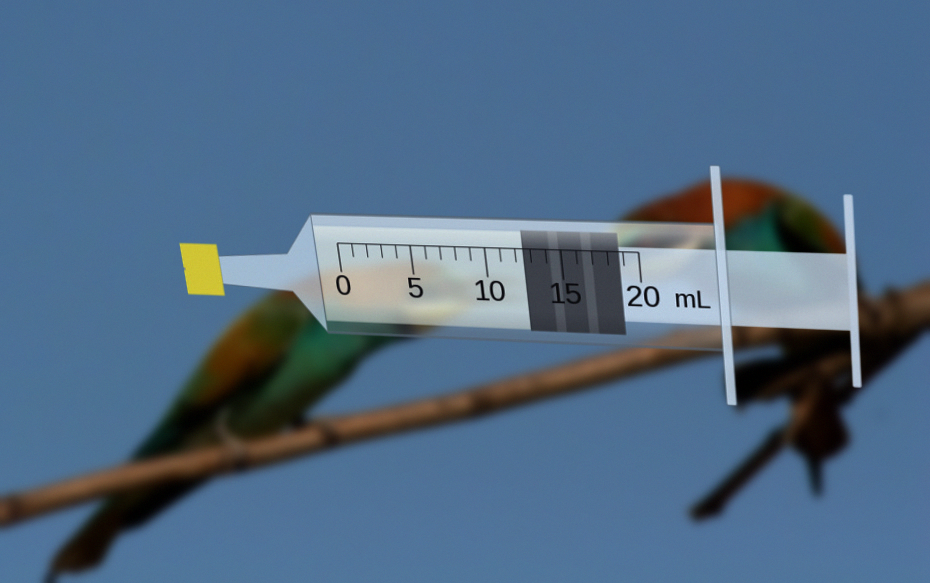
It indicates 12.5; mL
